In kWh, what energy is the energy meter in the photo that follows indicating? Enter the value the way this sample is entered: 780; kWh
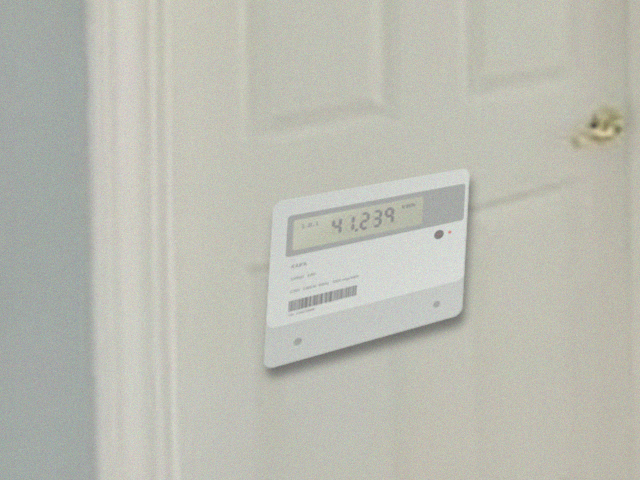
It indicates 41.239; kWh
